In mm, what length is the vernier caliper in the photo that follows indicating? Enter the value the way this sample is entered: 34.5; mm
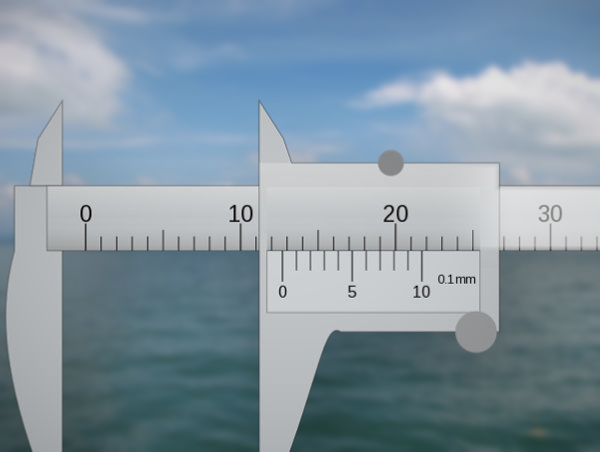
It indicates 12.7; mm
